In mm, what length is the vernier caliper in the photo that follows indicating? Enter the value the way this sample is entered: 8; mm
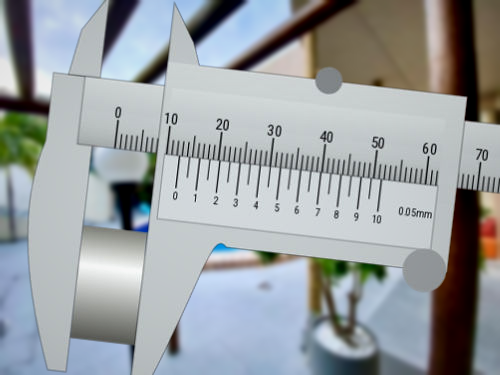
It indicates 12.5; mm
